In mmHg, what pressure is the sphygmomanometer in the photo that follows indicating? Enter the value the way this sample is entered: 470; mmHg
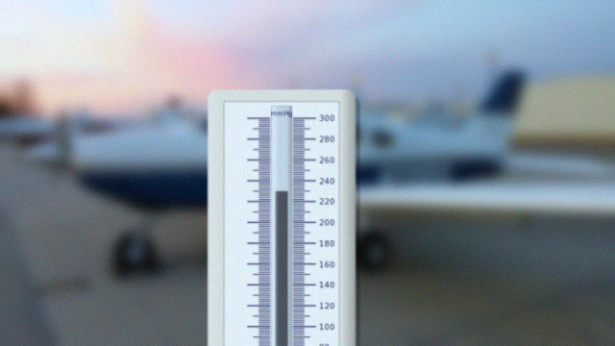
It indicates 230; mmHg
